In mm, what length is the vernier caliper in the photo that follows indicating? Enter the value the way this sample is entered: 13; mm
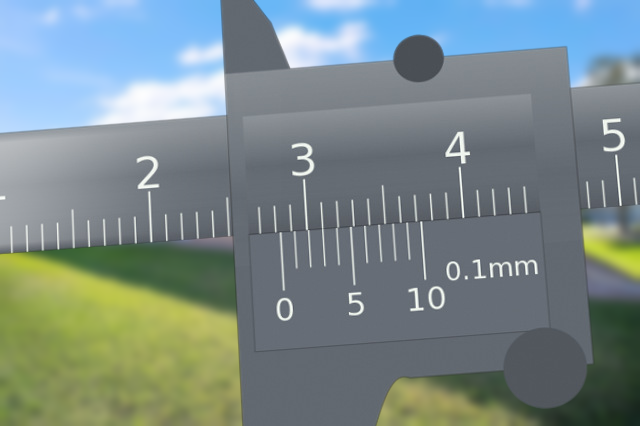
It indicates 28.3; mm
